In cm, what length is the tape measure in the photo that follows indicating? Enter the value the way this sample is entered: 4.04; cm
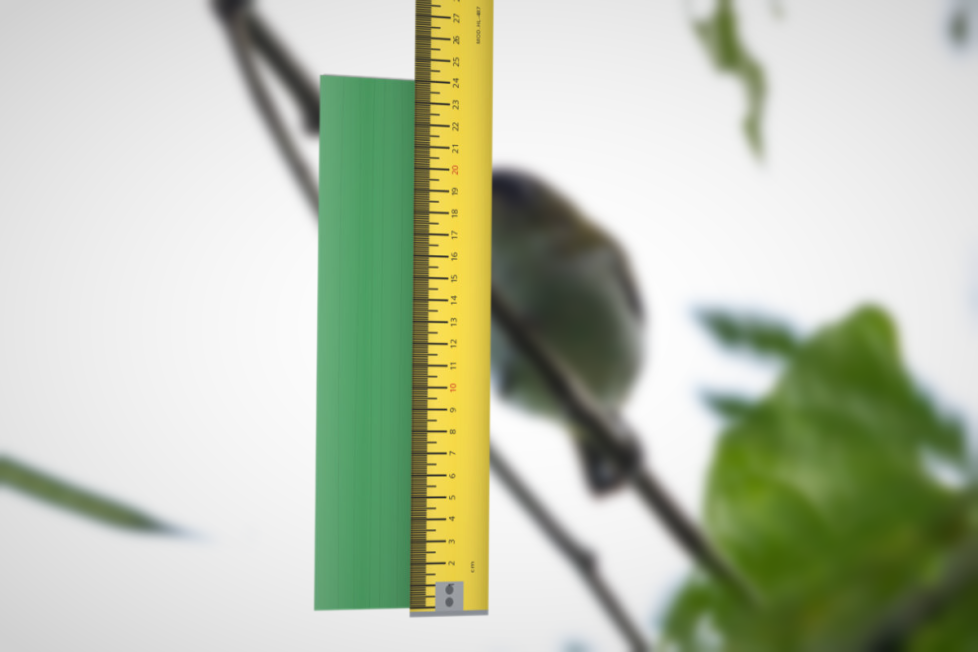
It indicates 24; cm
